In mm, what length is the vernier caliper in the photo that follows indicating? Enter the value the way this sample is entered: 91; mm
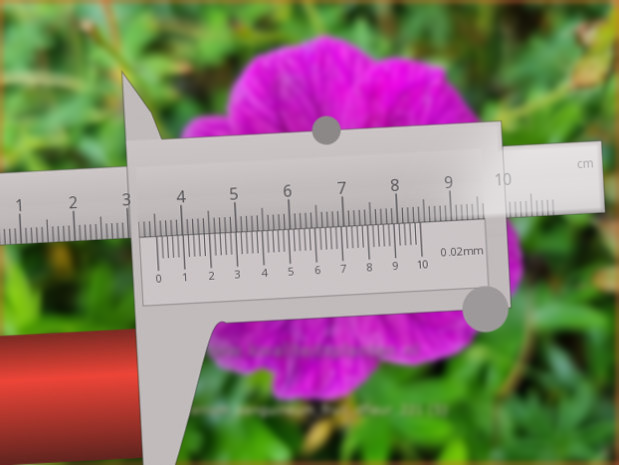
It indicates 35.2; mm
